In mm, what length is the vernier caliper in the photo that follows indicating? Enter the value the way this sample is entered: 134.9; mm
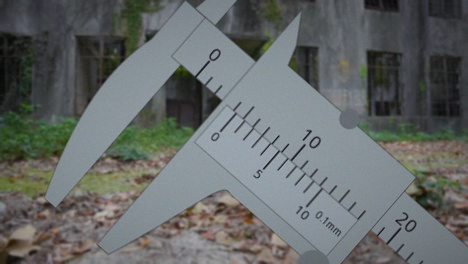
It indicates 4.3; mm
